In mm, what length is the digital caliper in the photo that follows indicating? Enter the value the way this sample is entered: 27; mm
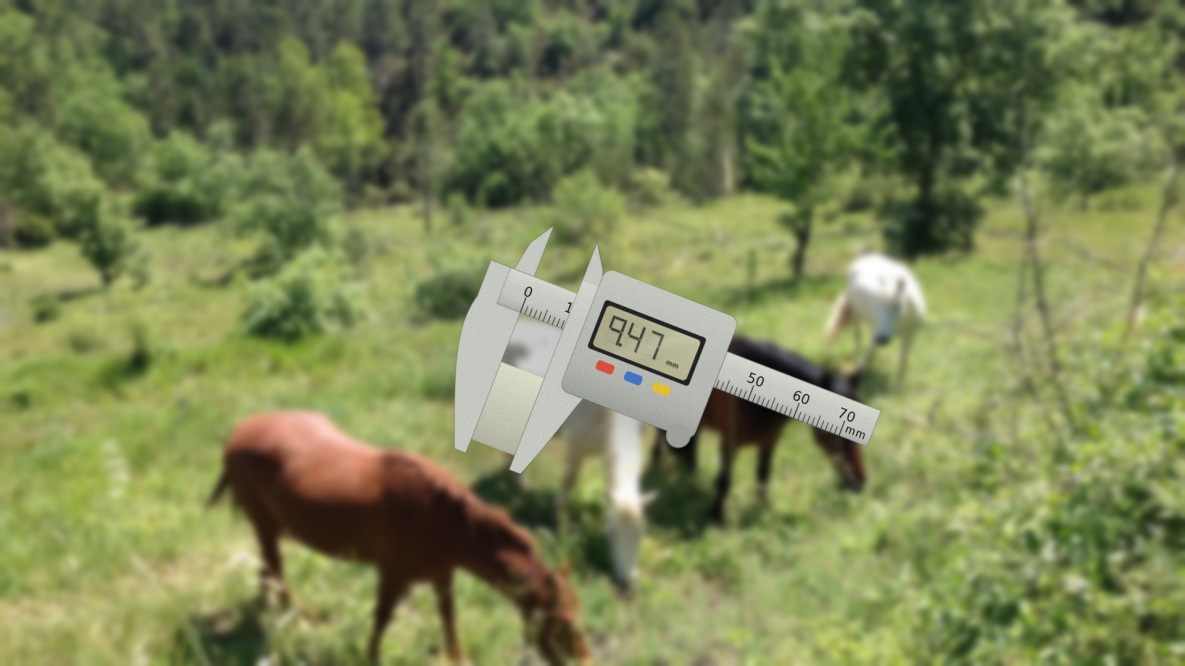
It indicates 9.47; mm
